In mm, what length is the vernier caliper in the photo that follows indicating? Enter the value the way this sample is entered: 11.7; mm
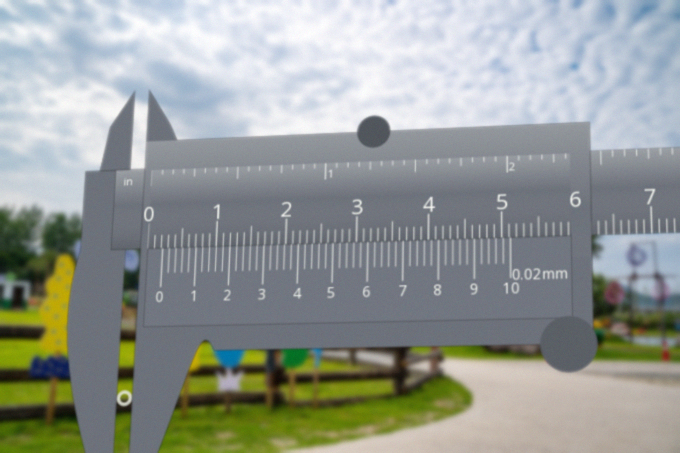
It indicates 2.2; mm
